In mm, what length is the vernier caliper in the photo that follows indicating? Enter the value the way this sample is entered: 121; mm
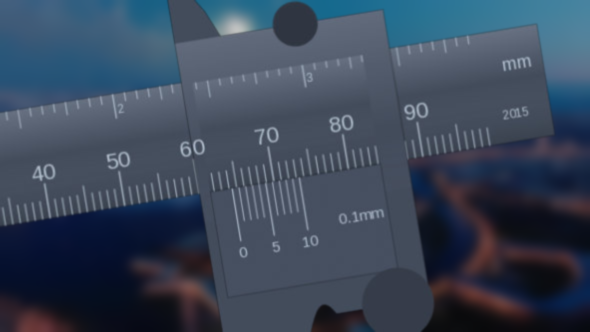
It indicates 64.4; mm
